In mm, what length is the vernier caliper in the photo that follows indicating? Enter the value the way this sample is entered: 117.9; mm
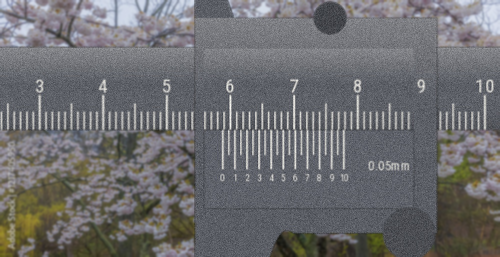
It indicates 58.8; mm
